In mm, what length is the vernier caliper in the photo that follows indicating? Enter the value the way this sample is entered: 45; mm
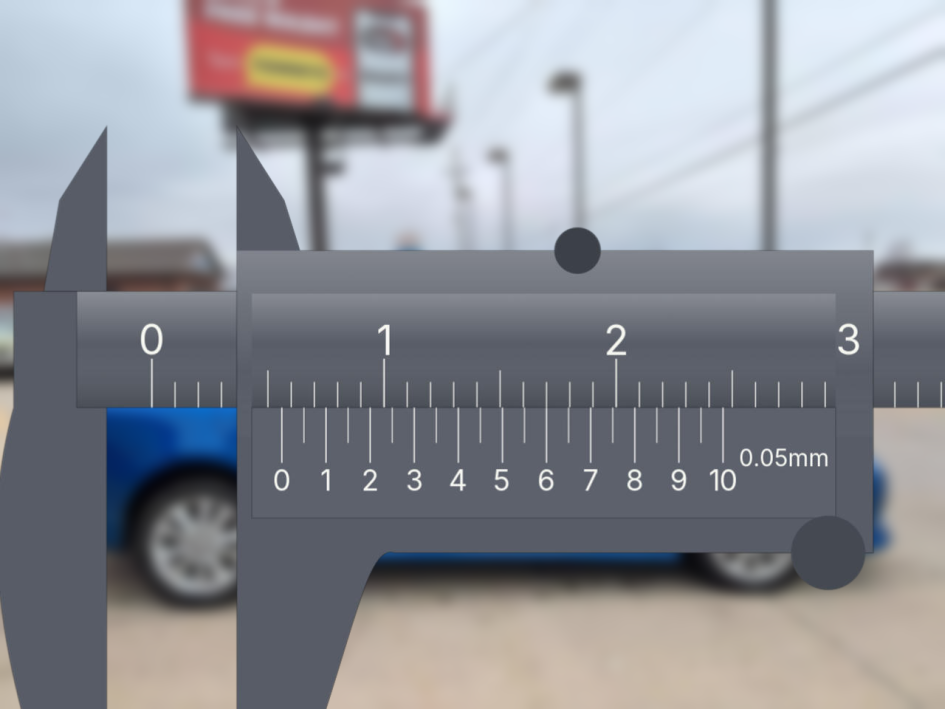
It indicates 5.60; mm
